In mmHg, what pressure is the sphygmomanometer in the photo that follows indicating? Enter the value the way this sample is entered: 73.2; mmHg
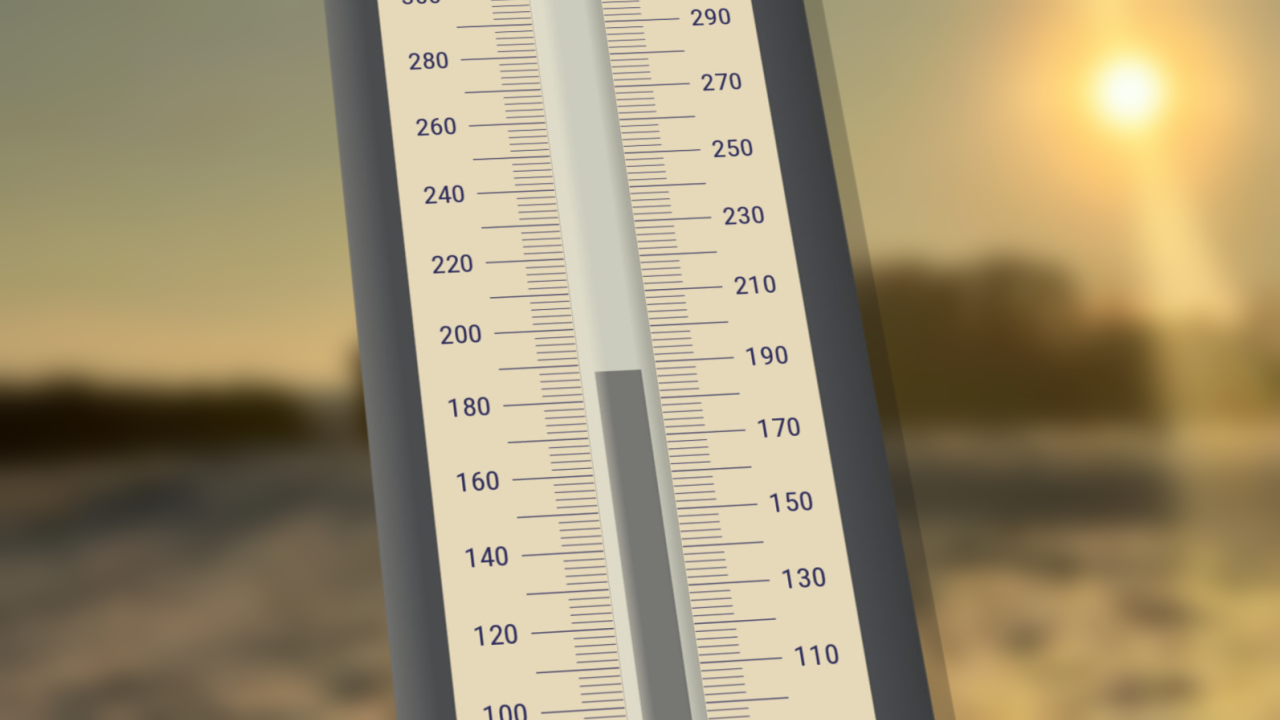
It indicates 188; mmHg
